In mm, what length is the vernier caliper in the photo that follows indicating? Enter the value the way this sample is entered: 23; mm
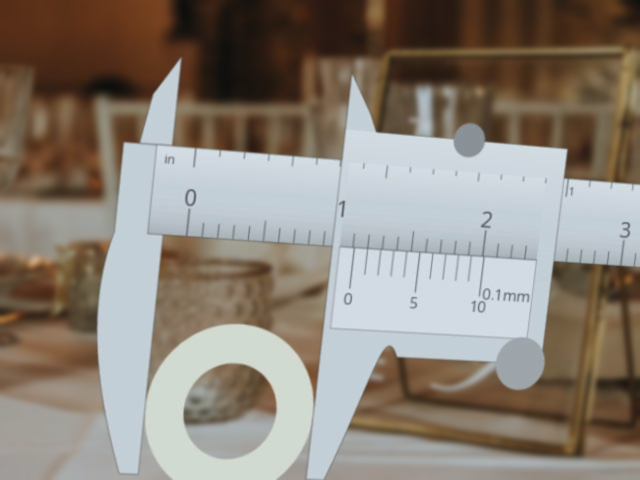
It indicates 11.1; mm
